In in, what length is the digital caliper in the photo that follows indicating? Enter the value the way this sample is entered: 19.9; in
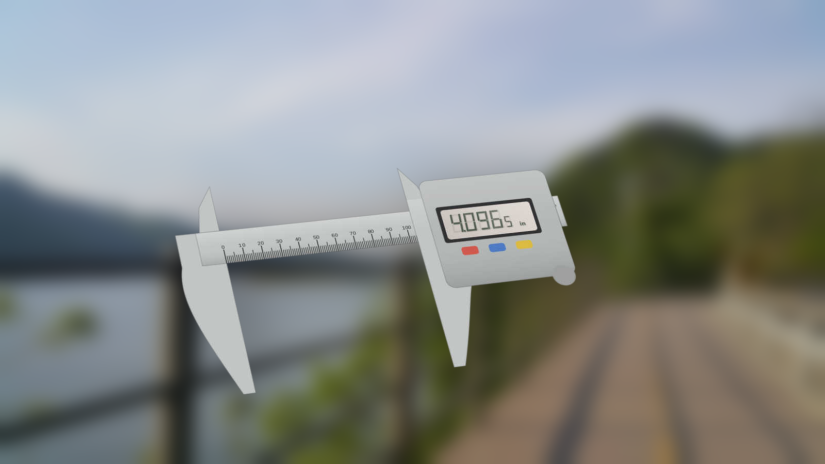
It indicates 4.0965; in
